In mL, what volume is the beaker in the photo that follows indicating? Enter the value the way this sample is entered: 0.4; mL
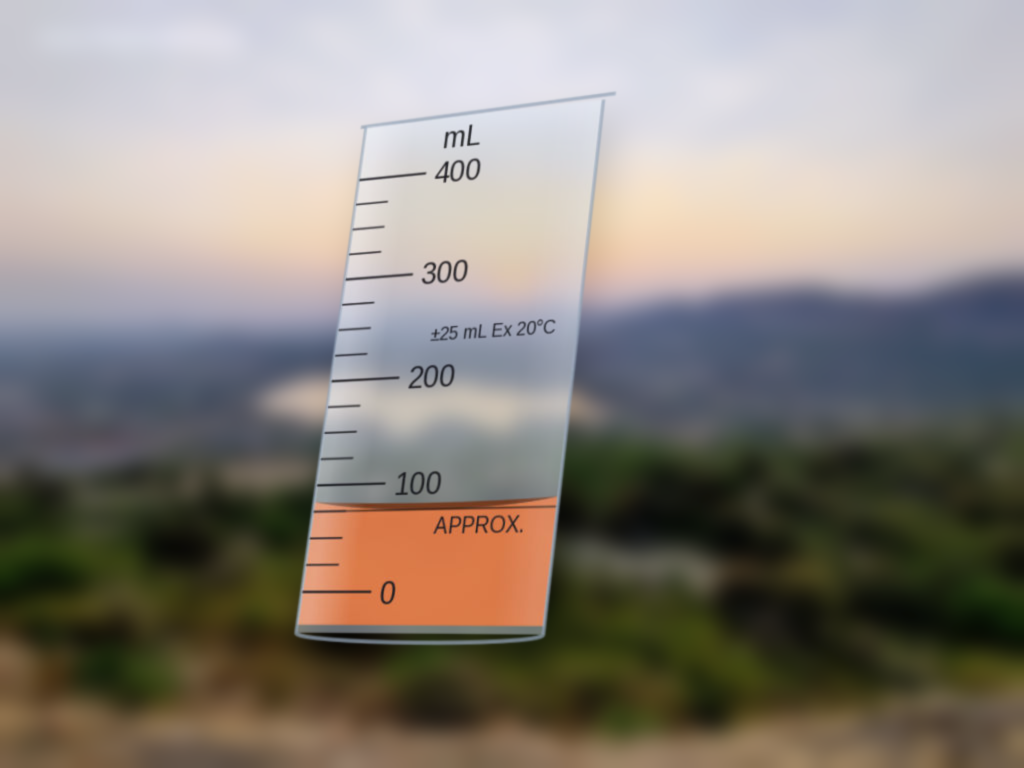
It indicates 75; mL
